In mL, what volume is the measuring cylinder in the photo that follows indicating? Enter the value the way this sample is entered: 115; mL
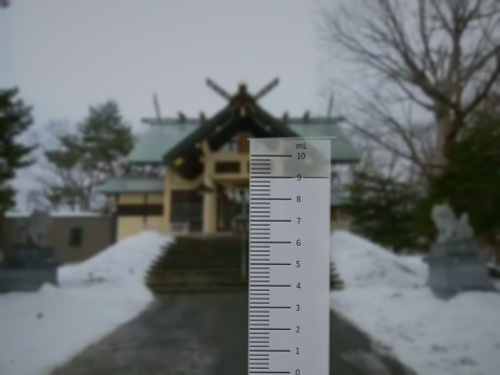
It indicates 9; mL
